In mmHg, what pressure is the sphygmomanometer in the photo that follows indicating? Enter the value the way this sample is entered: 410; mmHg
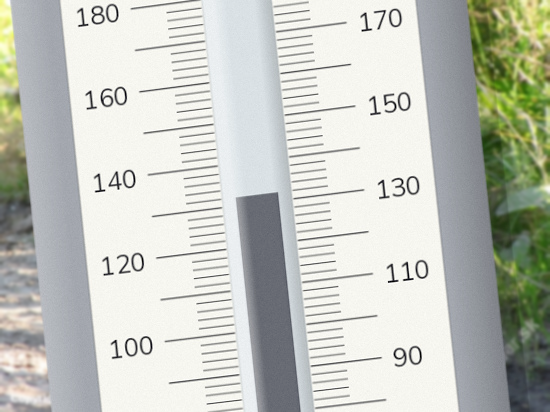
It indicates 132; mmHg
